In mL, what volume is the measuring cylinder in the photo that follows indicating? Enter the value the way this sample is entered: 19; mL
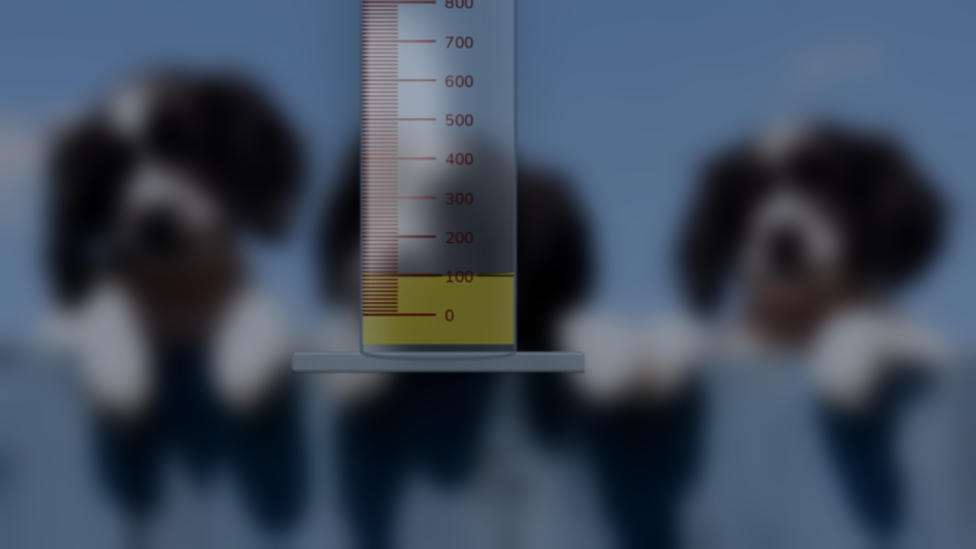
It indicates 100; mL
